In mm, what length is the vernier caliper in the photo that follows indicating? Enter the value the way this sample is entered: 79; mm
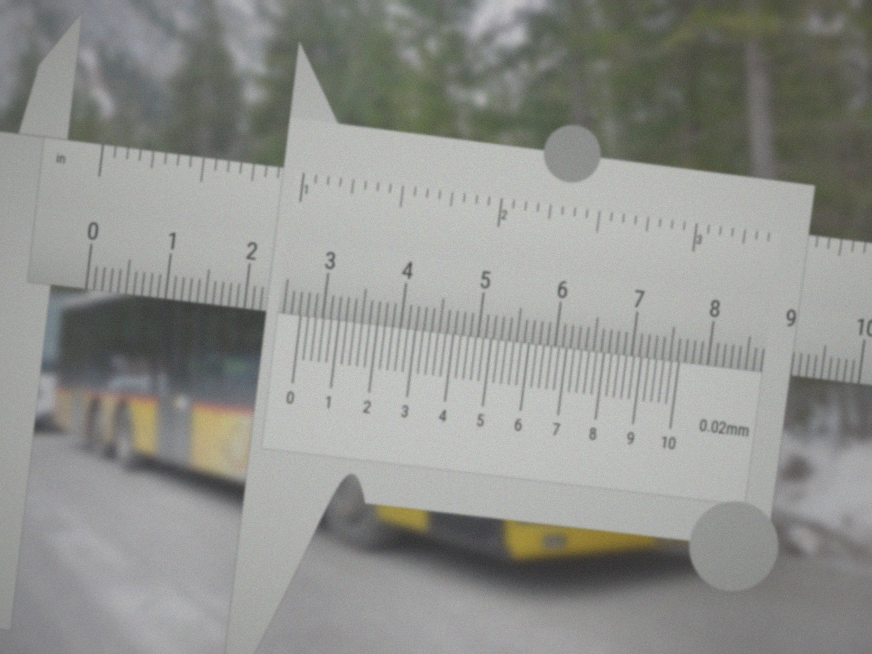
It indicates 27.2; mm
